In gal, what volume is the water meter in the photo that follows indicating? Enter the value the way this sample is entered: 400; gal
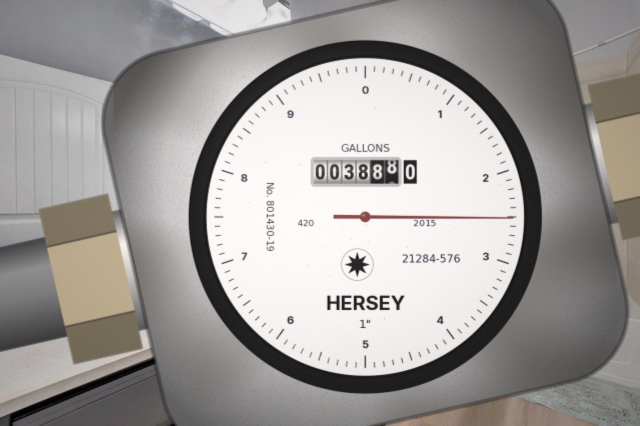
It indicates 38882.5; gal
